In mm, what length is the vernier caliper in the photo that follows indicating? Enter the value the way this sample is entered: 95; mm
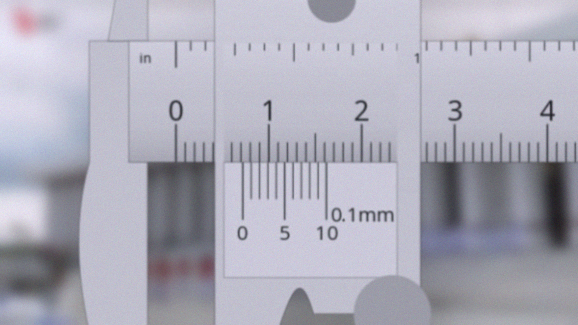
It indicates 7.2; mm
